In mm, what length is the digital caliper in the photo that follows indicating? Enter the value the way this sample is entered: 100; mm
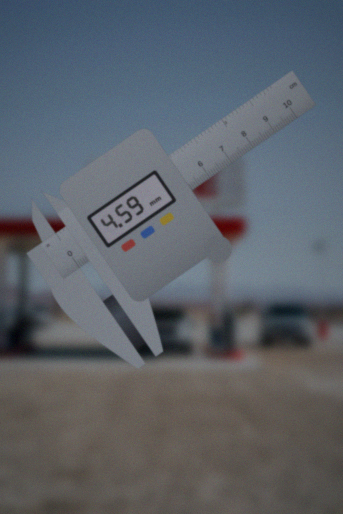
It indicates 4.59; mm
